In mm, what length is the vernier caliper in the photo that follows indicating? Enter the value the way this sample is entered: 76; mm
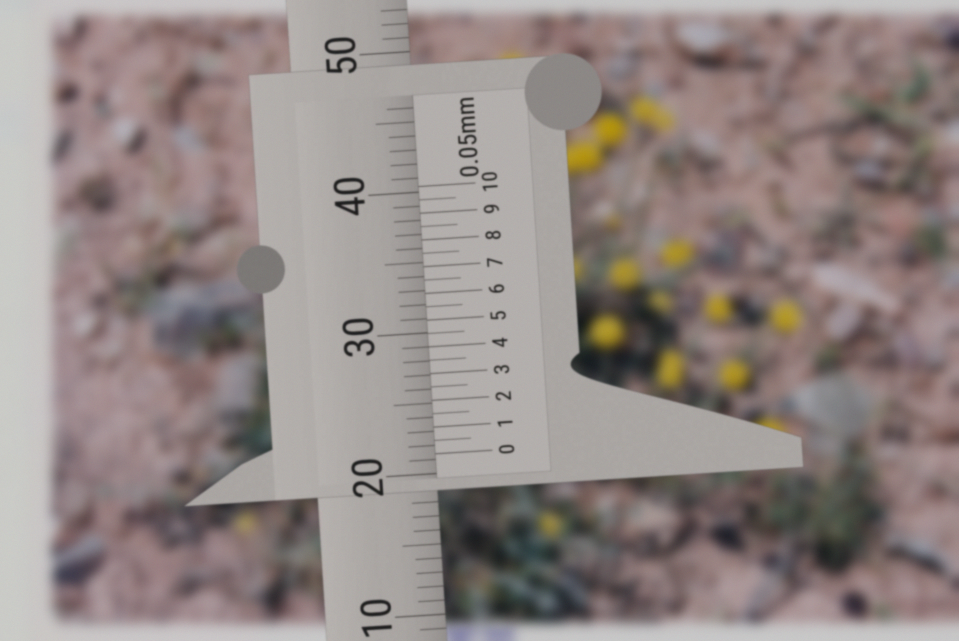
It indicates 21.4; mm
